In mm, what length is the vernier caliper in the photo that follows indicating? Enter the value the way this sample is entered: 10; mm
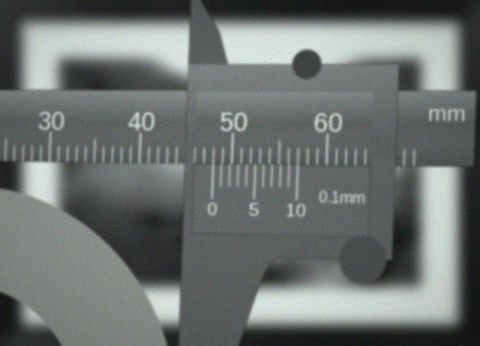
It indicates 48.0; mm
